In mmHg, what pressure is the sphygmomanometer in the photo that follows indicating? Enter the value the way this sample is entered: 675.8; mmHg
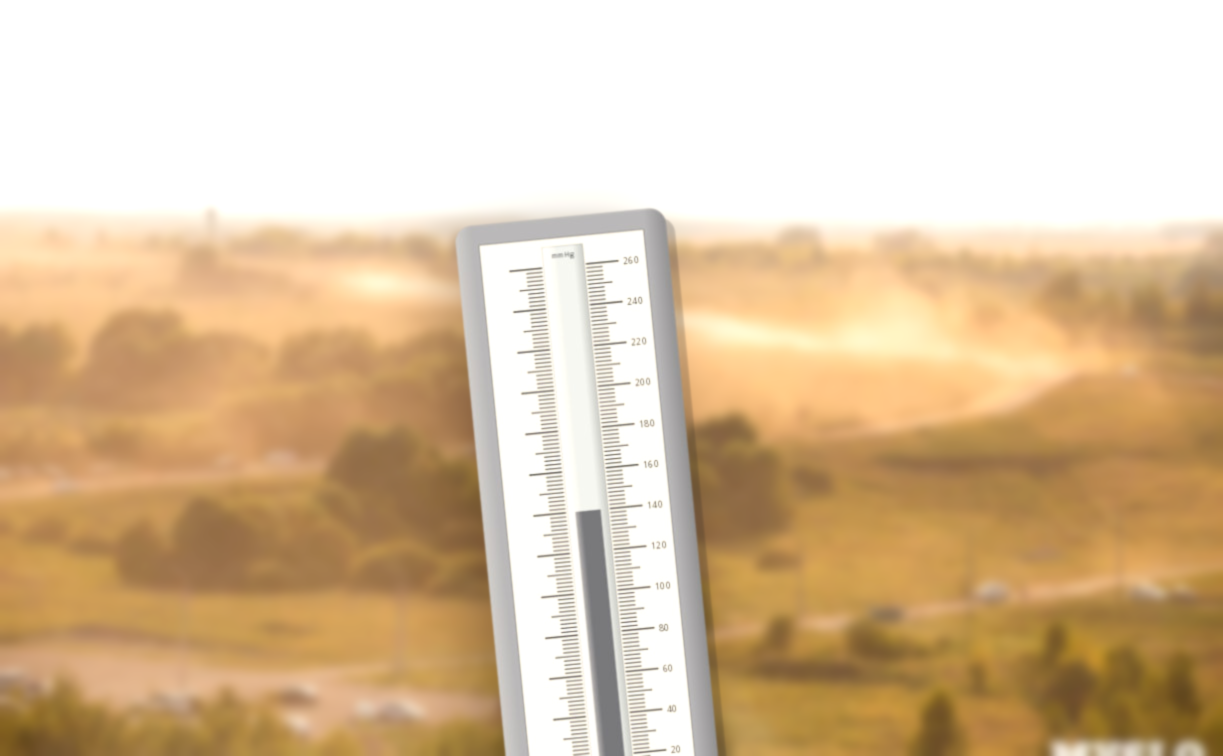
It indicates 140; mmHg
